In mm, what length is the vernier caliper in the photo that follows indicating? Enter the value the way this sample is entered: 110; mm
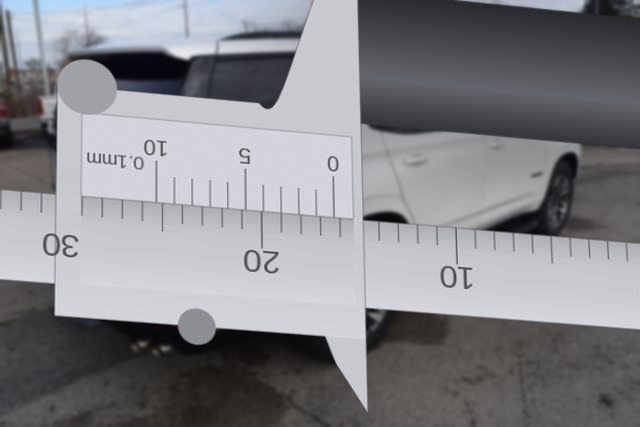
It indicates 16.3; mm
